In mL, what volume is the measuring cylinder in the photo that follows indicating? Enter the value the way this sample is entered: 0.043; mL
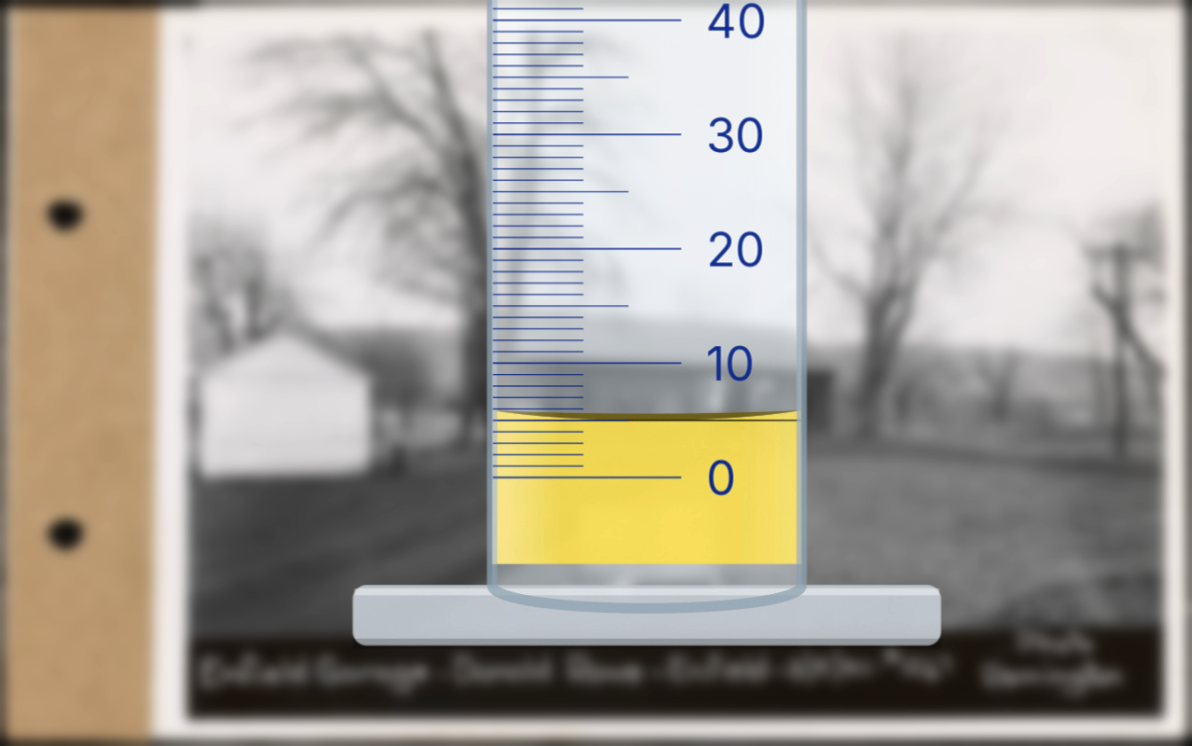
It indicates 5; mL
